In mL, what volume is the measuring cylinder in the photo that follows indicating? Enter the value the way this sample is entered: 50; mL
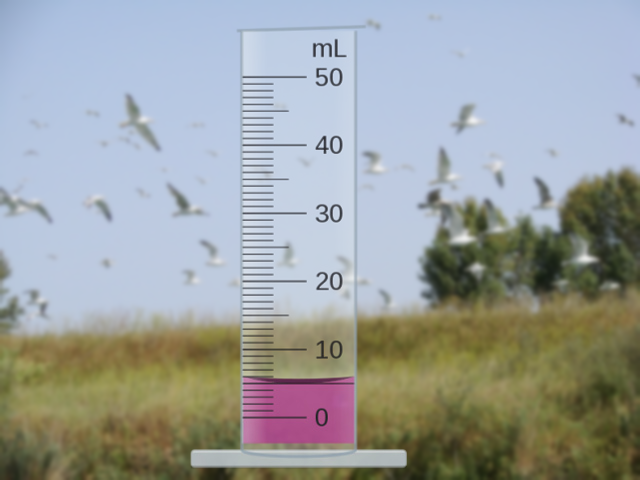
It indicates 5; mL
